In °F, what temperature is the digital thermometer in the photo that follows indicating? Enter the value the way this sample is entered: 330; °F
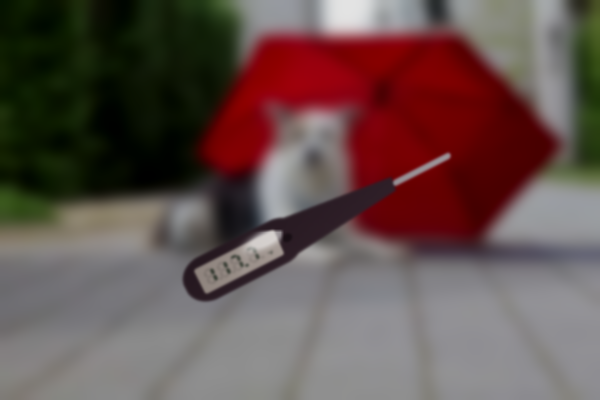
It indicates 117.7; °F
